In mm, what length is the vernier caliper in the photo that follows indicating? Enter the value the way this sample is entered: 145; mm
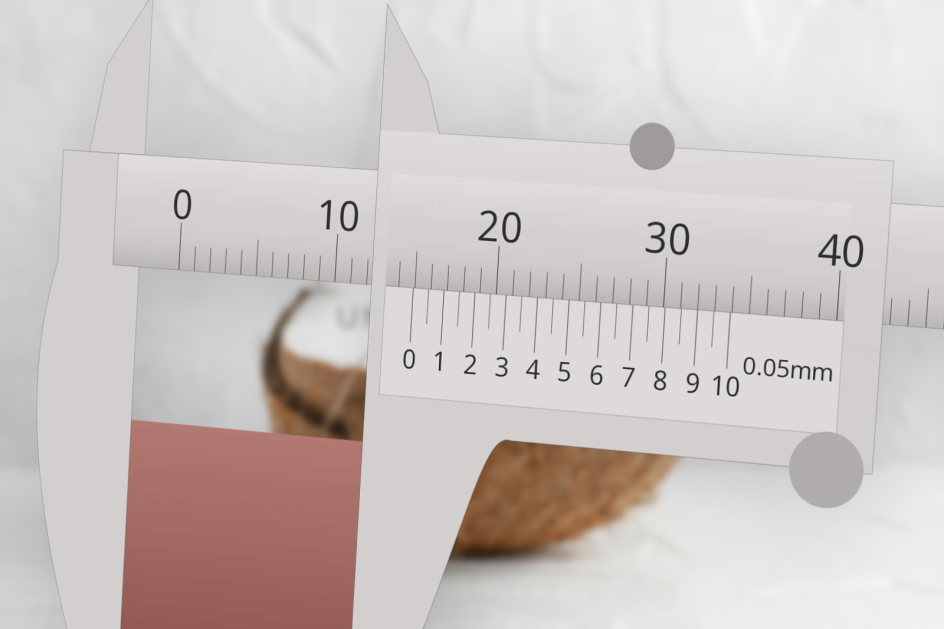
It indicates 14.9; mm
